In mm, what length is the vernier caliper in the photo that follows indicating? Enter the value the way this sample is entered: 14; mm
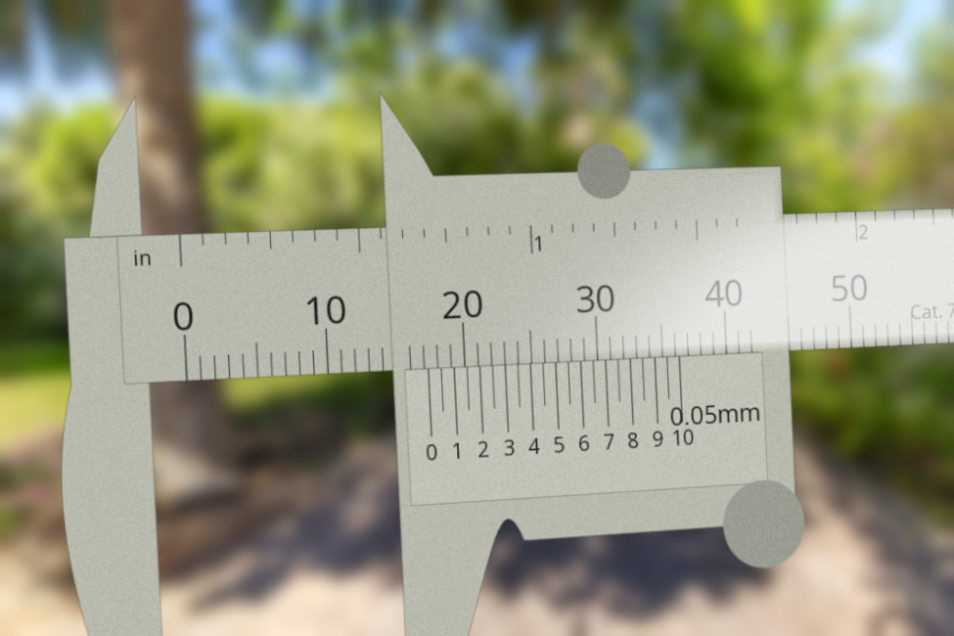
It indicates 17.3; mm
